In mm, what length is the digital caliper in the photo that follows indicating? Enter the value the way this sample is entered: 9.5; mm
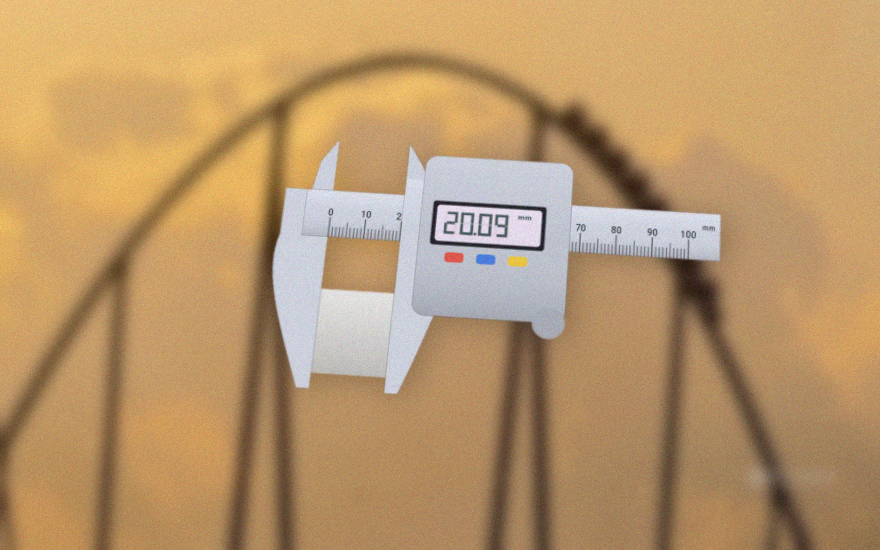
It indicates 20.09; mm
